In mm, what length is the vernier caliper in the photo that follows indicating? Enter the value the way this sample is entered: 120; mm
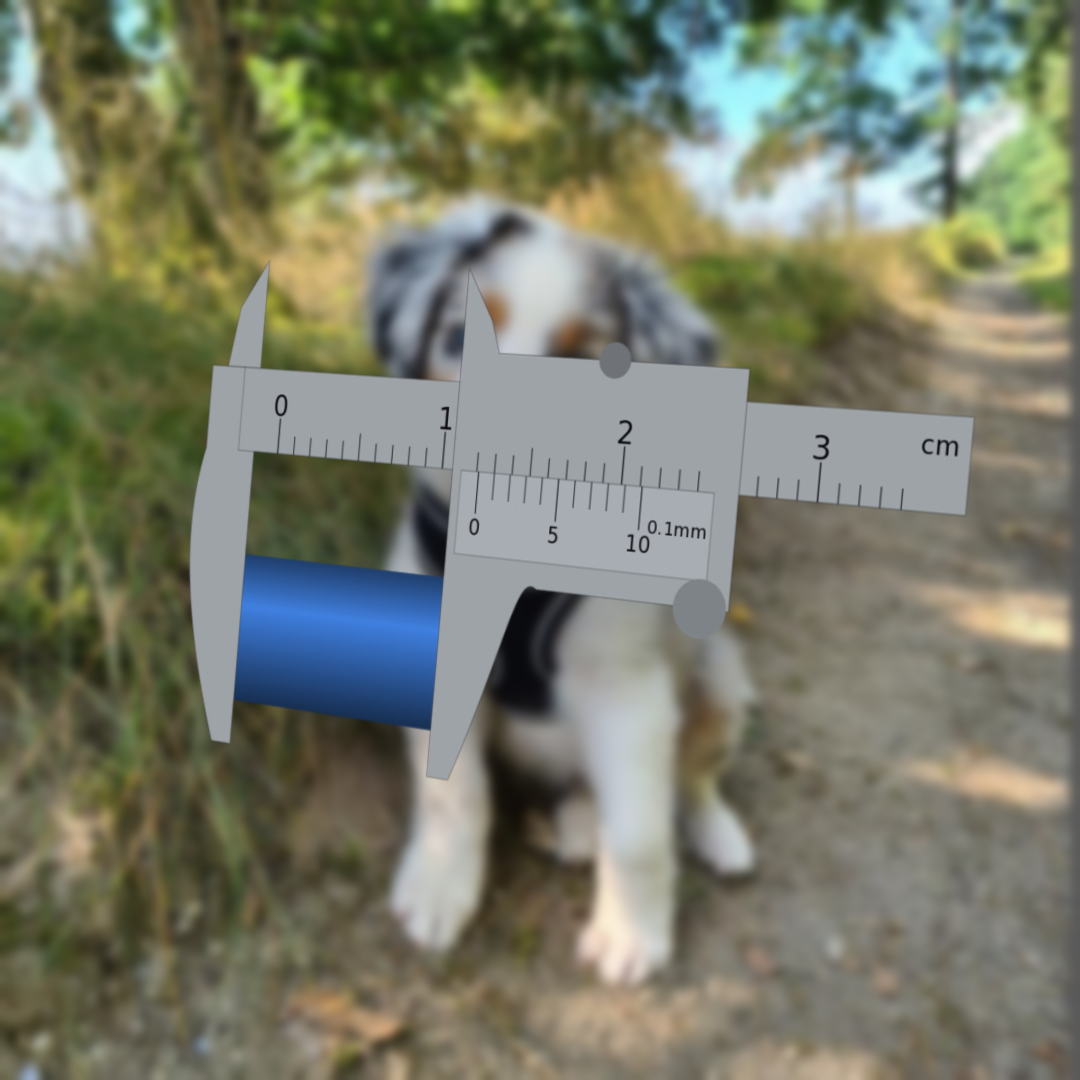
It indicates 12.1; mm
